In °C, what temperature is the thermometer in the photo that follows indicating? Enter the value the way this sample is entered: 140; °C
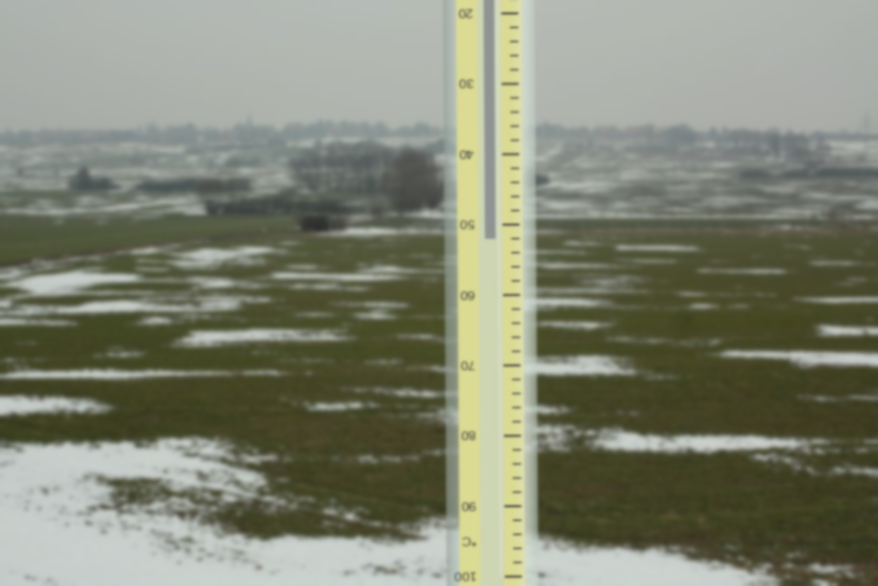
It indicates 52; °C
